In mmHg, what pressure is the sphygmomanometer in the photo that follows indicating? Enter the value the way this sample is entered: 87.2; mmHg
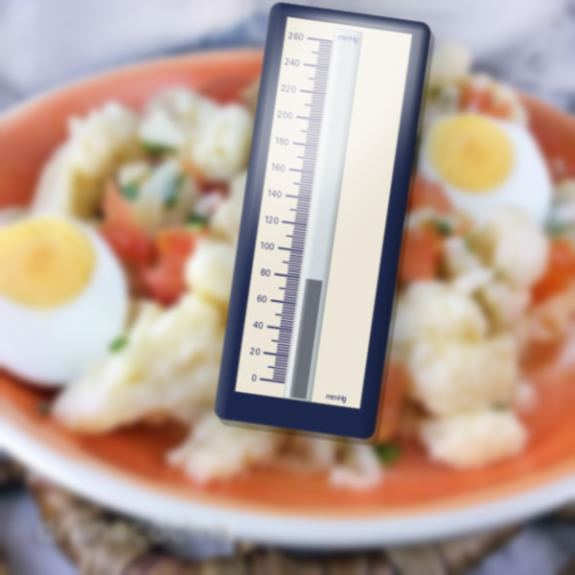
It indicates 80; mmHg
